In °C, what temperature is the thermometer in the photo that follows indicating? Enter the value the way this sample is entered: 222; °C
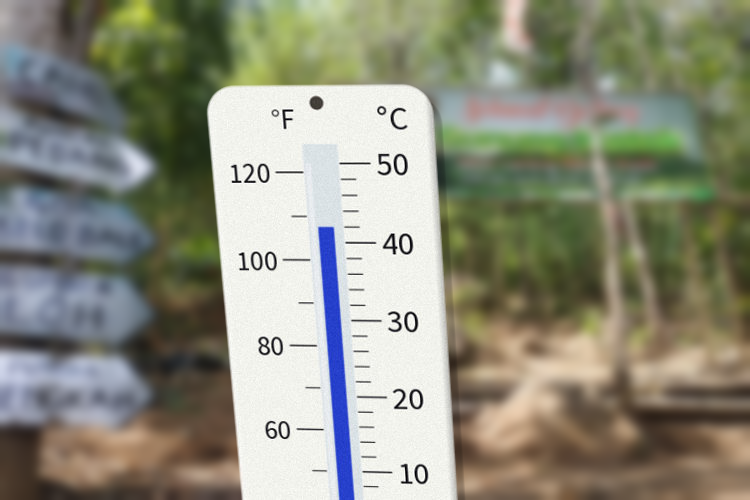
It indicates 42; °C
